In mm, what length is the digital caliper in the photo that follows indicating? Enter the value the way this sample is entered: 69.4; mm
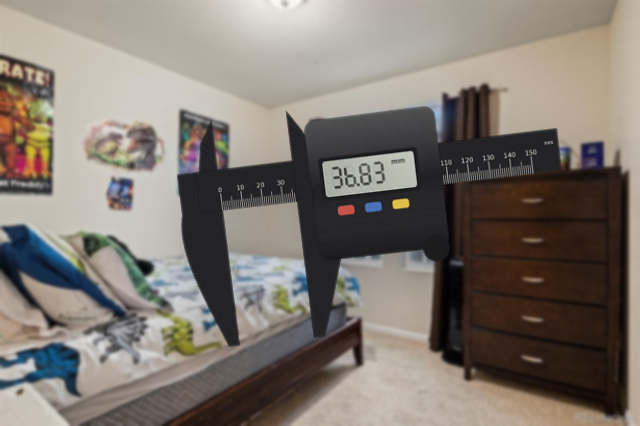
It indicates 36.83; mm
